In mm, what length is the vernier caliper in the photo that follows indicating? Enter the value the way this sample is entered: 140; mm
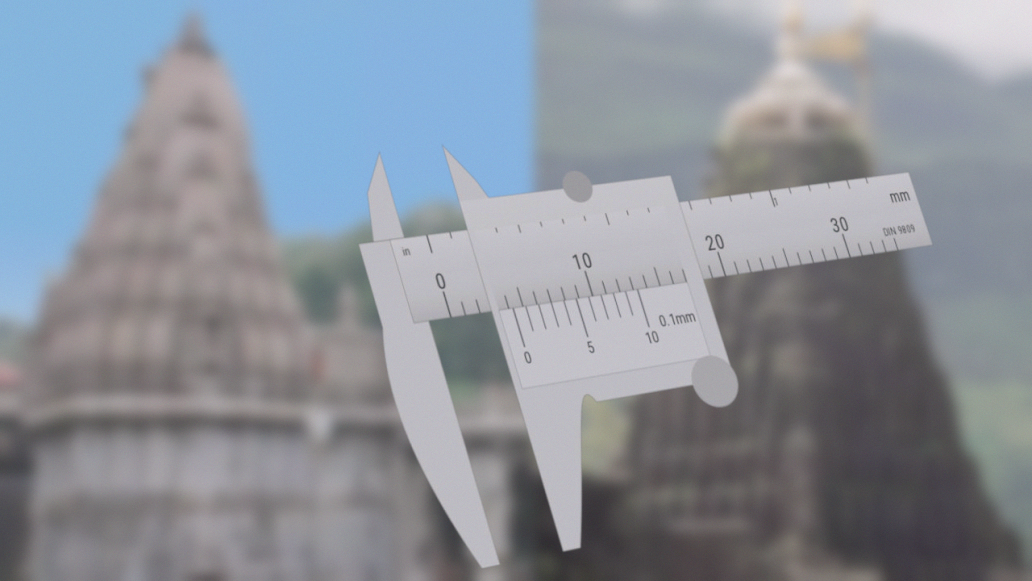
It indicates 4.3; mm
